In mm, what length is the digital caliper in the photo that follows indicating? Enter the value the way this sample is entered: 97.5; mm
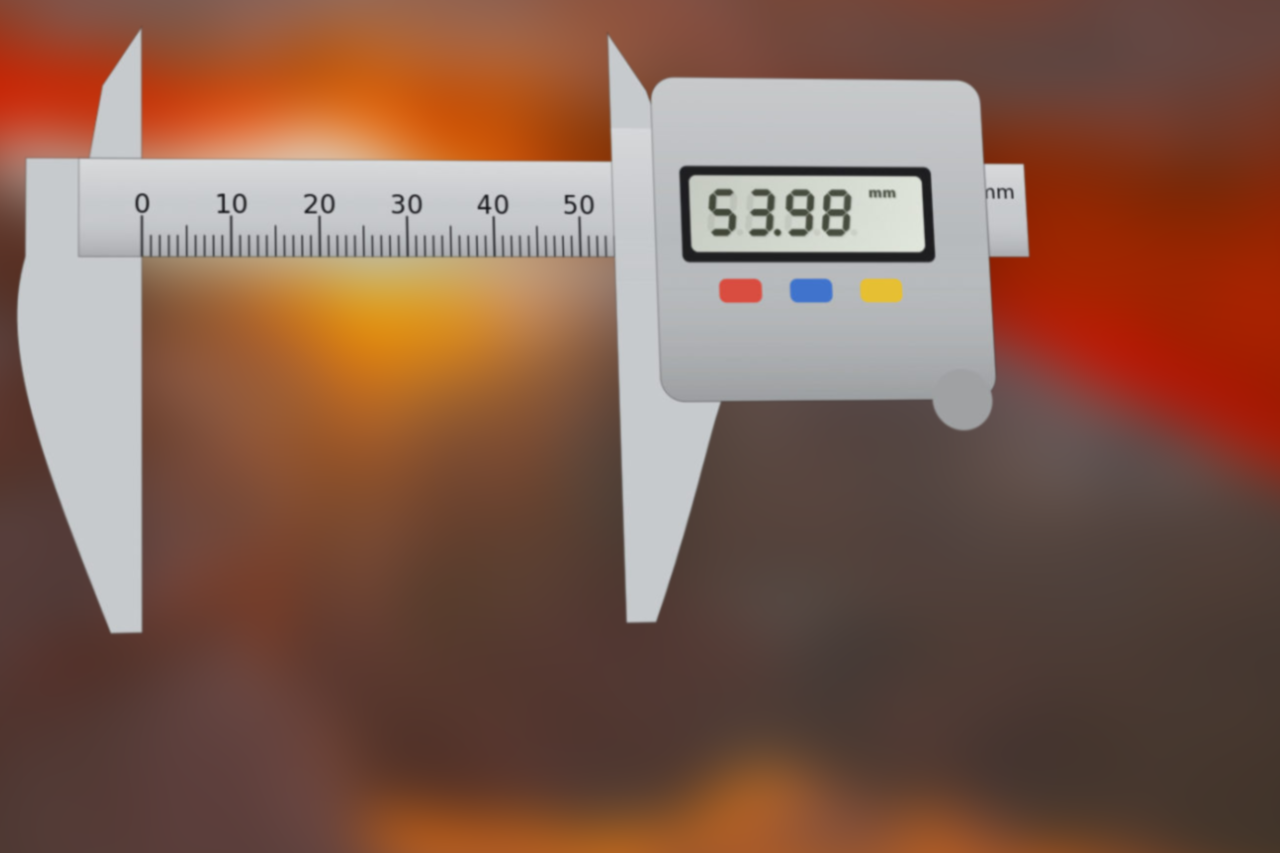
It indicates 53.98; mm
